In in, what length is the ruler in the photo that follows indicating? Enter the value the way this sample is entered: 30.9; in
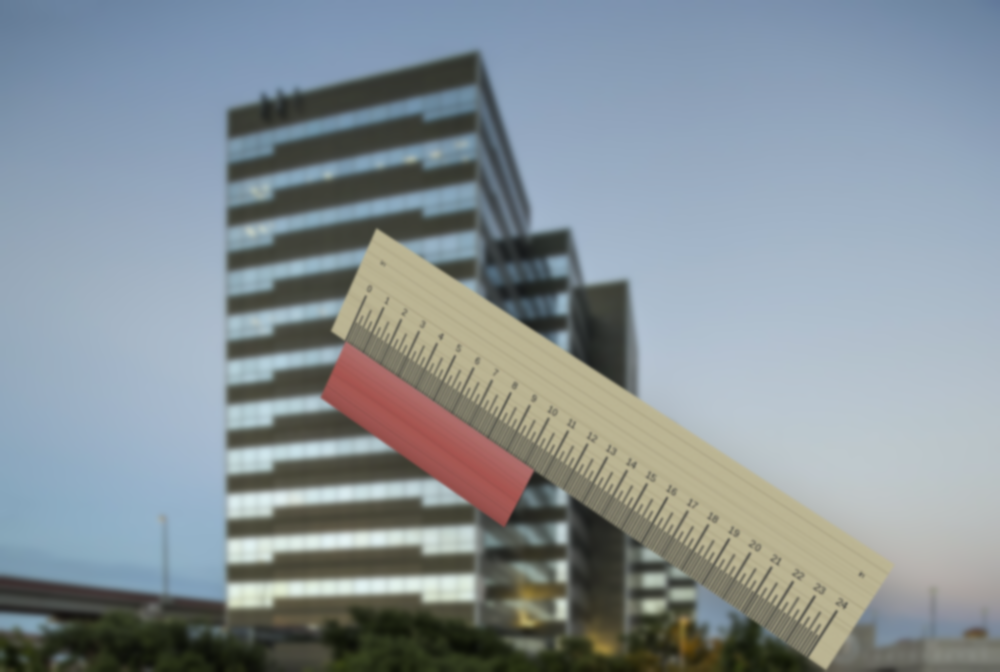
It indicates 10.5; in
